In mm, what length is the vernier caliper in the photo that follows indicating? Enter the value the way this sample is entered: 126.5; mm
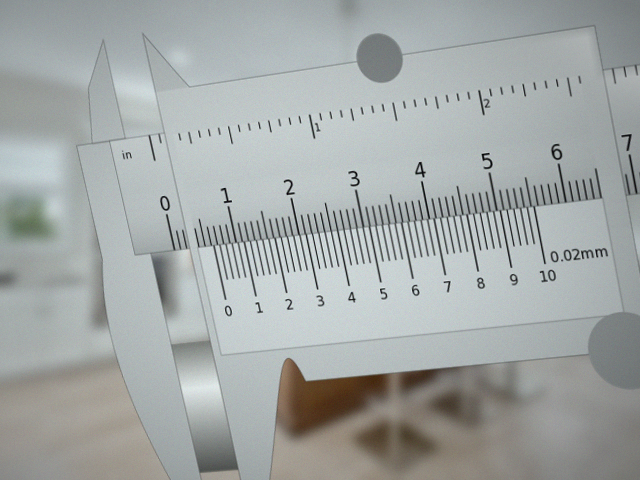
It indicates 6.4; mm
